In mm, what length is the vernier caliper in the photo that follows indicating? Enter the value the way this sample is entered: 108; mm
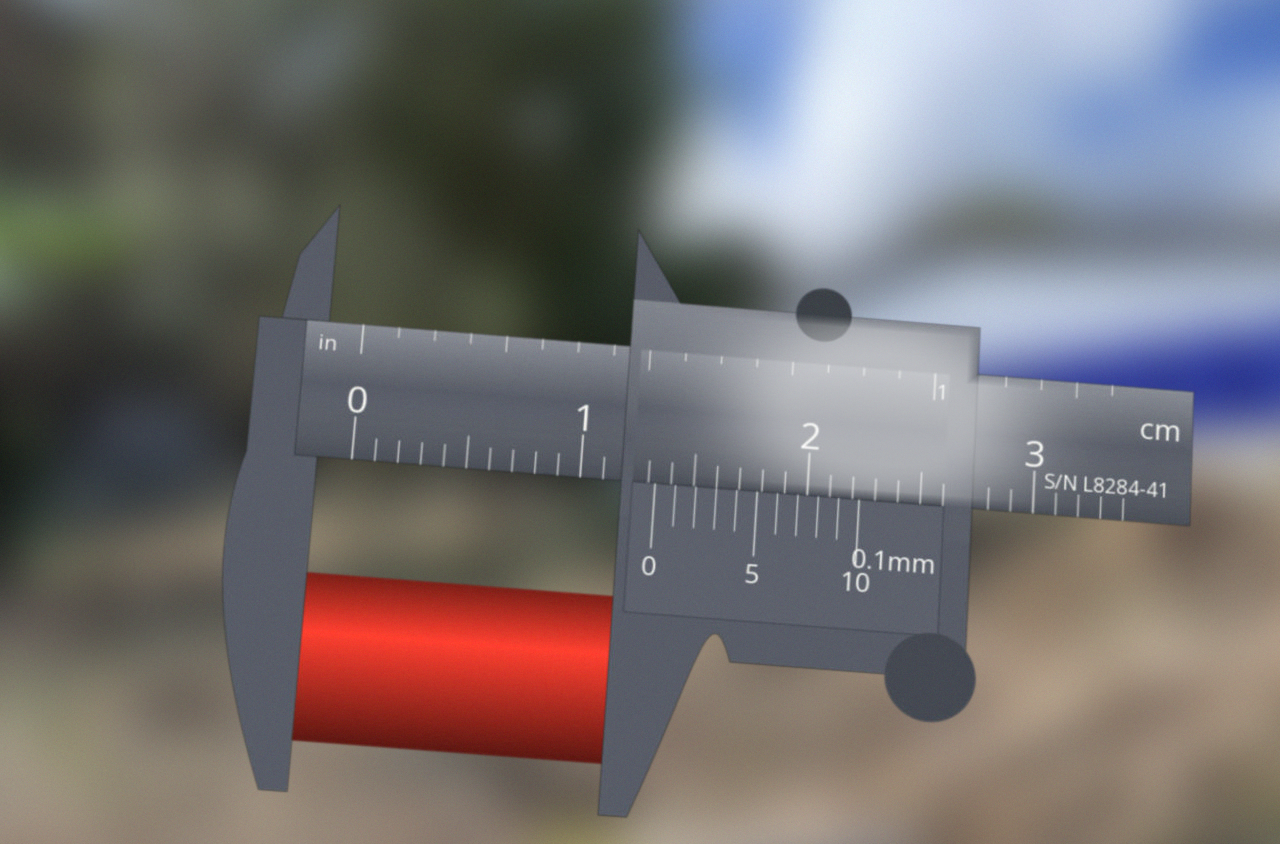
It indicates 13.3; mm
